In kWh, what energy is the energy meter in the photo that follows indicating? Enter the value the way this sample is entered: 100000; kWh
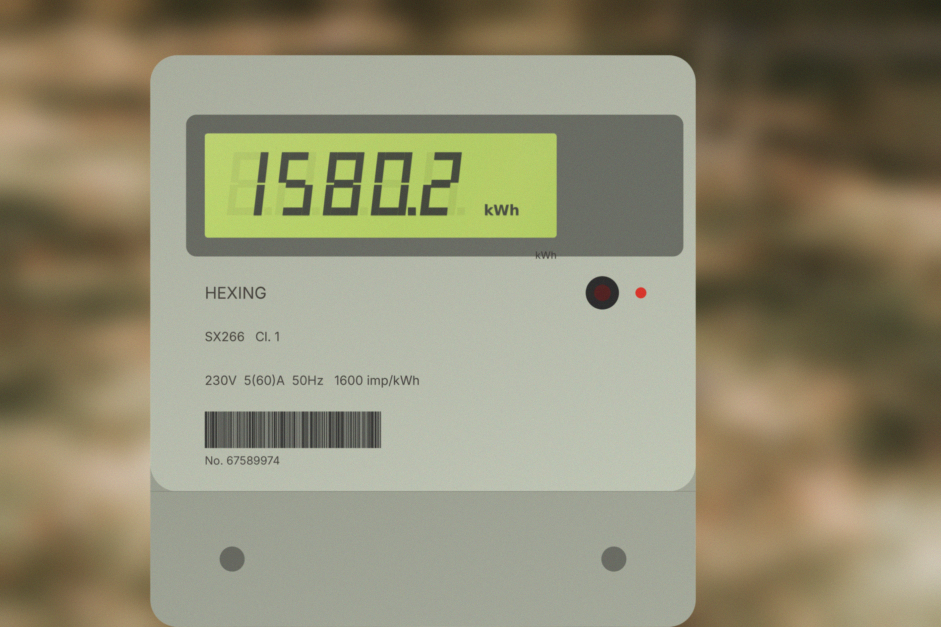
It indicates 1580.2; kWh
